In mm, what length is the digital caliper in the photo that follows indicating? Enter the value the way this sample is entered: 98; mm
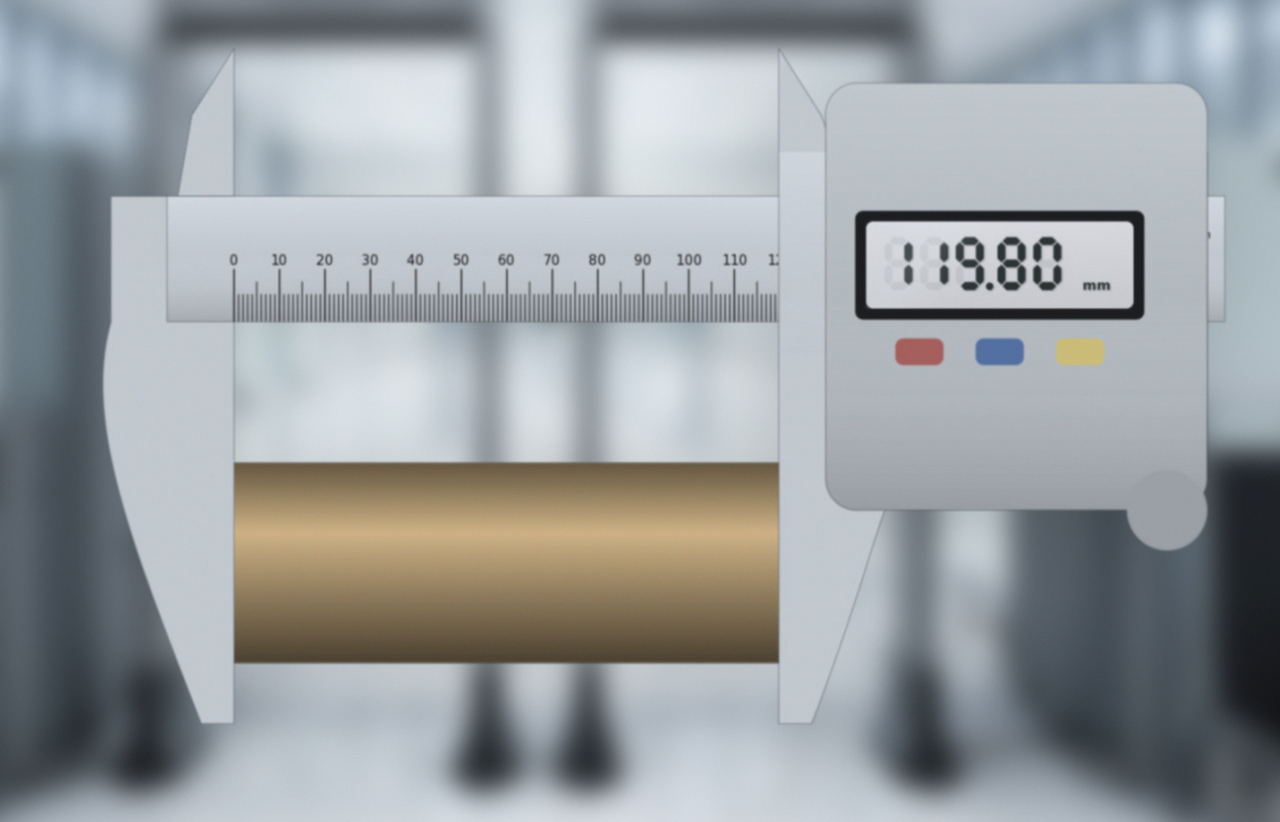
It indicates 119.80; mm
